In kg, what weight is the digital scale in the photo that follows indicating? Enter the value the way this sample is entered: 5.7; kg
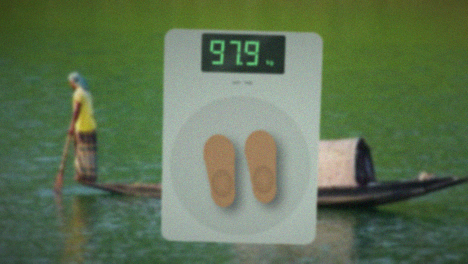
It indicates 97.9; kg
